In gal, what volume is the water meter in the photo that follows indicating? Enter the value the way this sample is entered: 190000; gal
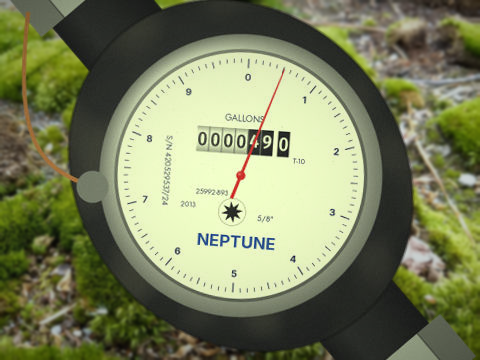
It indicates 490.5; gal
